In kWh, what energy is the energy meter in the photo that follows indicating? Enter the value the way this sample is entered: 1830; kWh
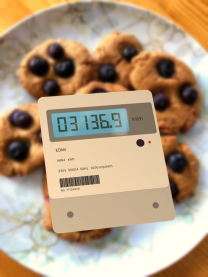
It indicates 3136.9; kWh
